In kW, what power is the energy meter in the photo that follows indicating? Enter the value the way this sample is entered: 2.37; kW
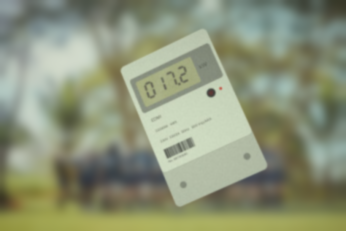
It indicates 17.2; kW
